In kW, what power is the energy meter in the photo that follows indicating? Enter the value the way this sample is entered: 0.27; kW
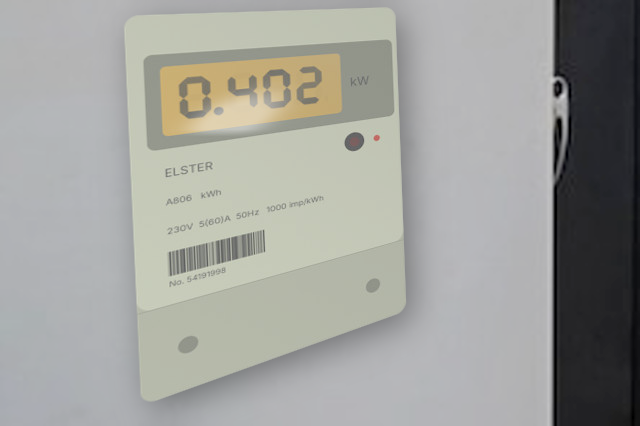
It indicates 0.402; kW
